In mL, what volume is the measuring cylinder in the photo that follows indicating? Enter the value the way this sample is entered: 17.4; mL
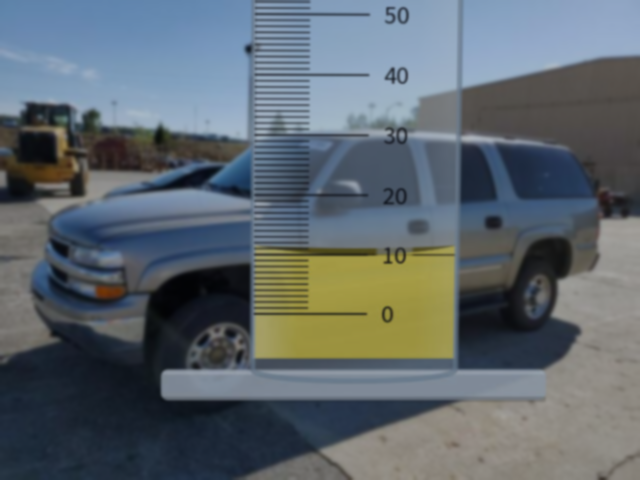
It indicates 10; mL
